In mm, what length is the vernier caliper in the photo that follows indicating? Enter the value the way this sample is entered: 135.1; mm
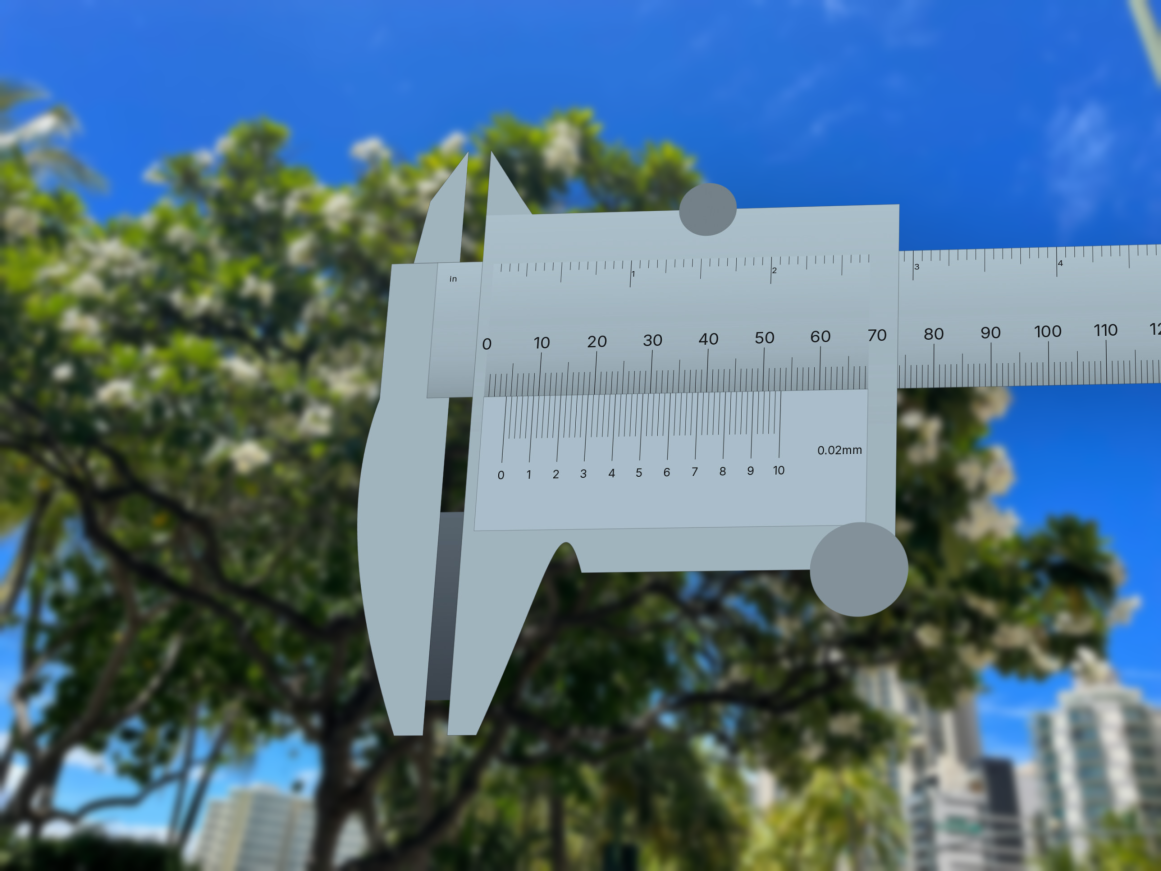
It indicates 4.2; mm
